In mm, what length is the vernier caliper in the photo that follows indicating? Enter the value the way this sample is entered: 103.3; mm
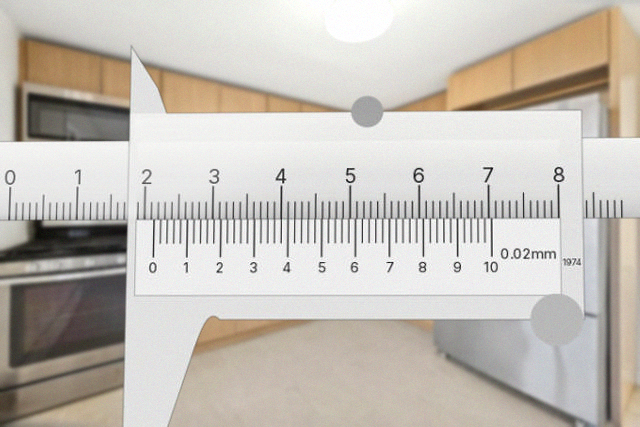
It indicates 21.4; mm
